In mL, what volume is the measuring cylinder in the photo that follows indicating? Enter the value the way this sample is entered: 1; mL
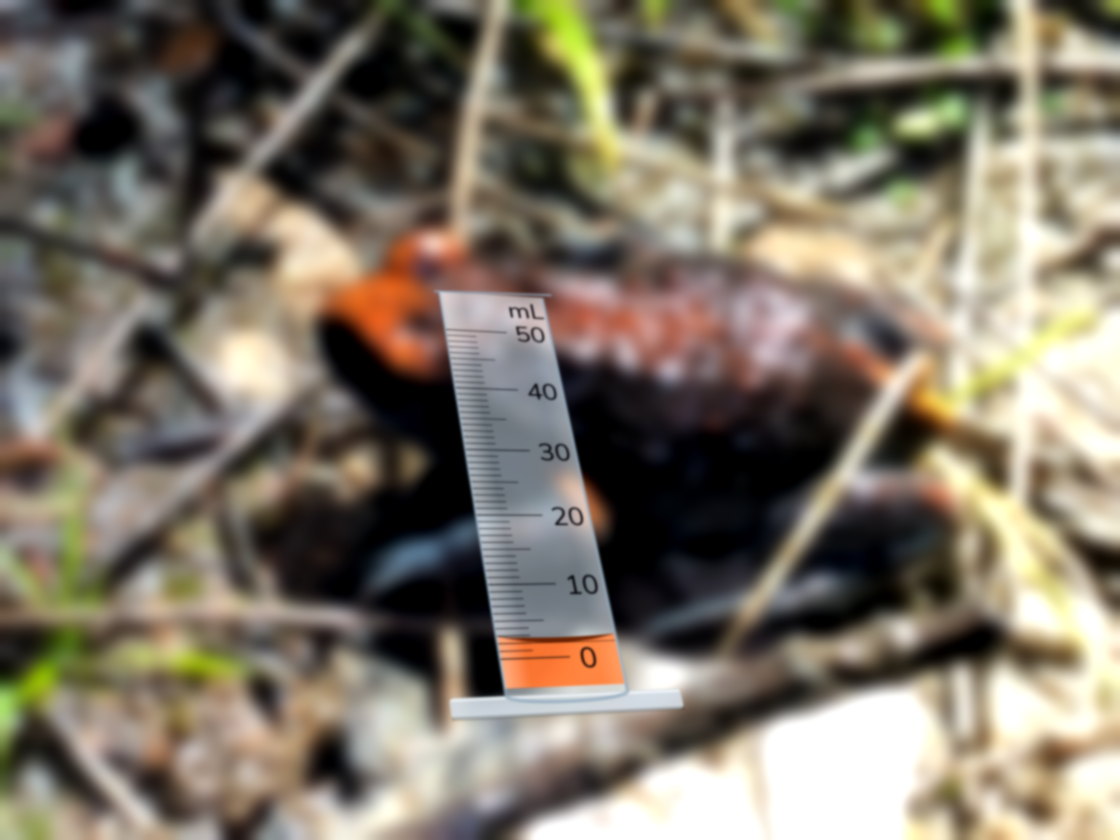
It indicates 2; mL
